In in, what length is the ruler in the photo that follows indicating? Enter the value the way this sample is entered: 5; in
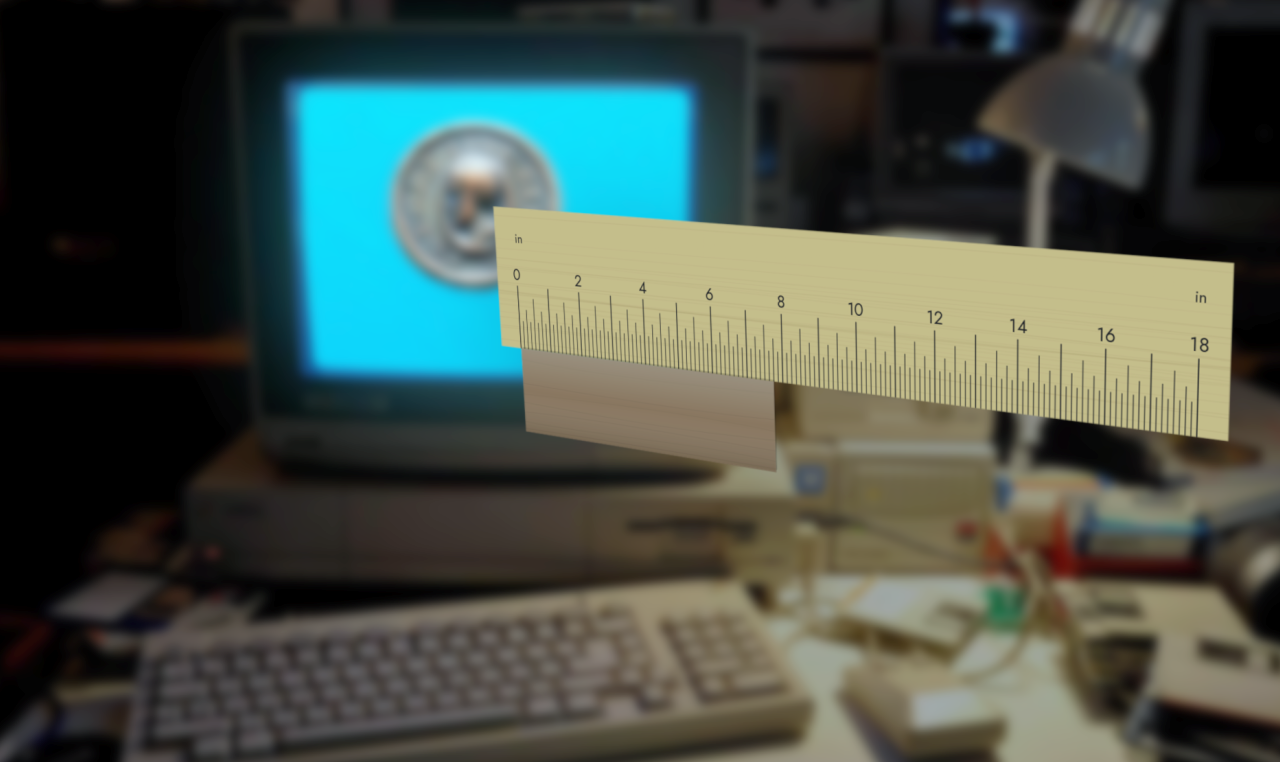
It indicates 7.75; in
